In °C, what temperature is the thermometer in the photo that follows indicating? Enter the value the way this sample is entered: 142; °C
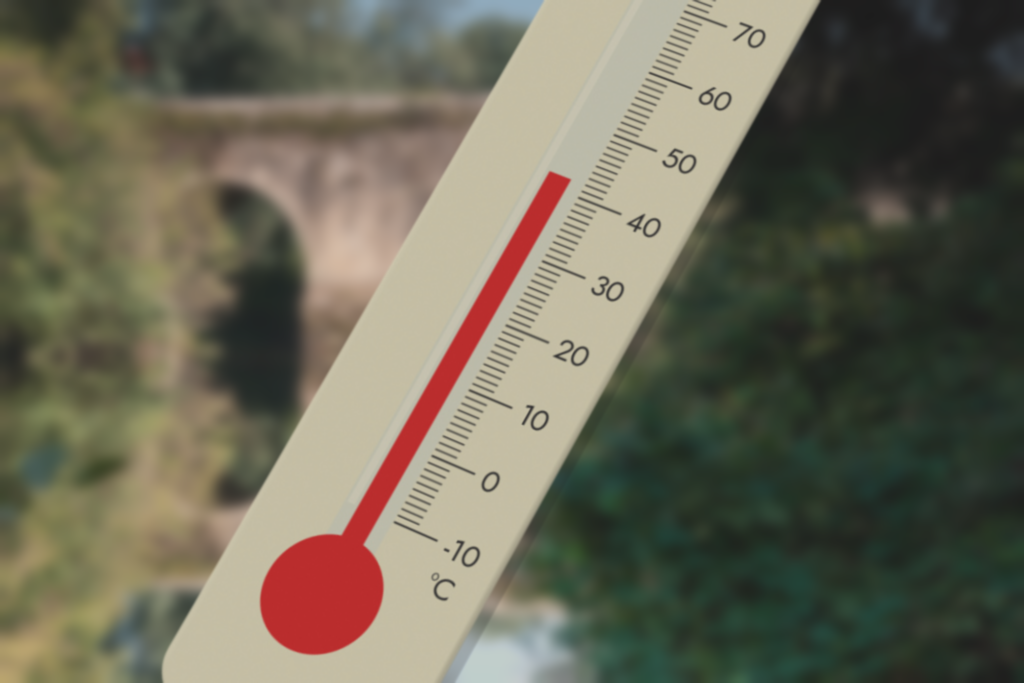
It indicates 42; °C
